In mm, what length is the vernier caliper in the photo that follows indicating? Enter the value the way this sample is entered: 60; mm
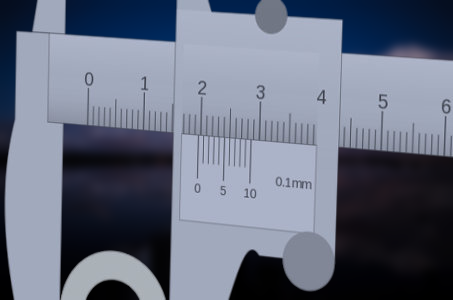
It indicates 19.6; mm
